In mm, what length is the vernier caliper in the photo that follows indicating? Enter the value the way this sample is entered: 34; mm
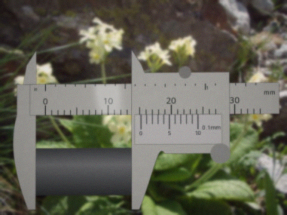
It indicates 15.2; mm
